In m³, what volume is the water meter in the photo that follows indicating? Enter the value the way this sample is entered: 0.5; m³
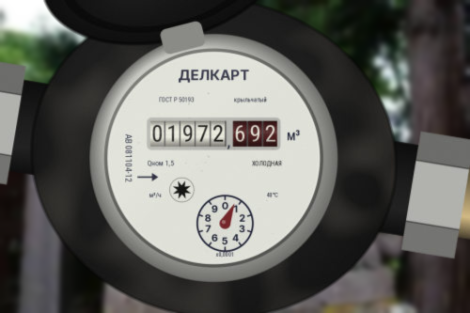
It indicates 1972.6920; m³
